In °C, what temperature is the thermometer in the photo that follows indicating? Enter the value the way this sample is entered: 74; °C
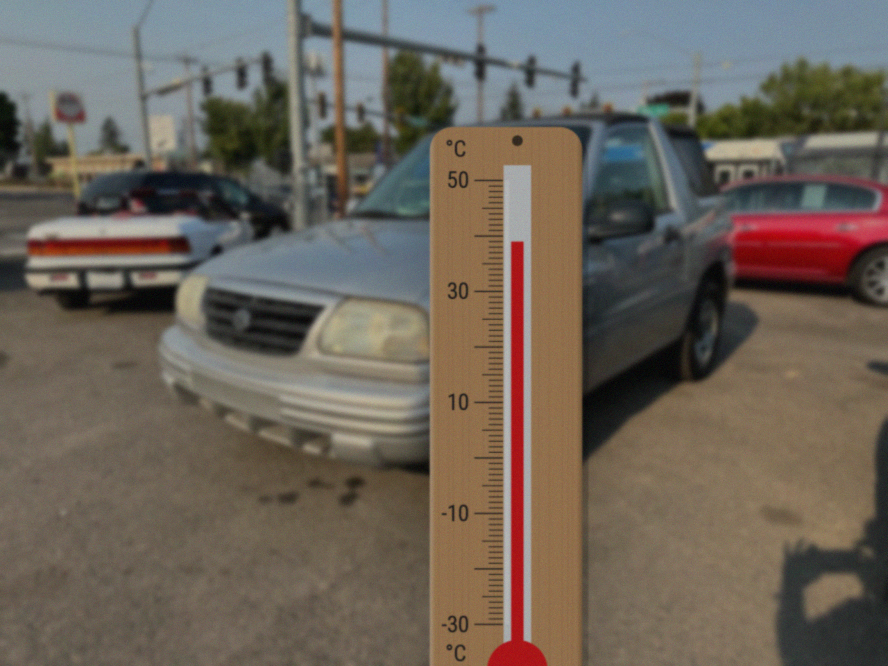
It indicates 39; °C
